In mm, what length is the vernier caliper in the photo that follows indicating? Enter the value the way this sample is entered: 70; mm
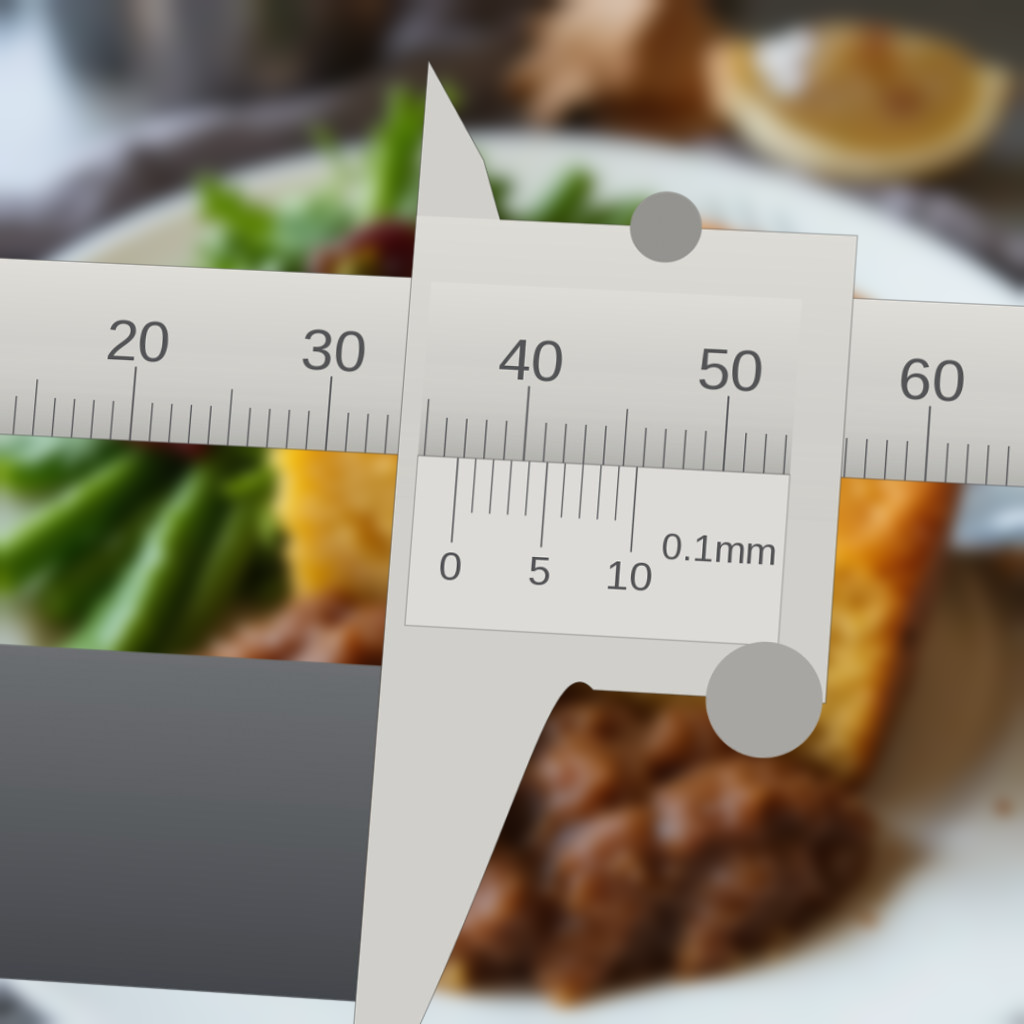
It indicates 36.7; mm
